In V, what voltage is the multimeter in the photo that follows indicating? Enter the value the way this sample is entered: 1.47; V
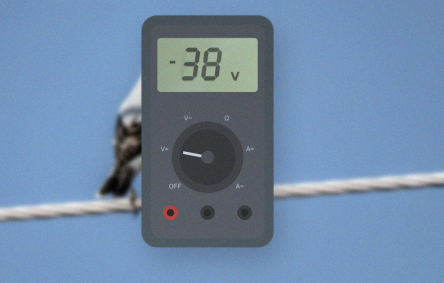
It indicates -38; V
